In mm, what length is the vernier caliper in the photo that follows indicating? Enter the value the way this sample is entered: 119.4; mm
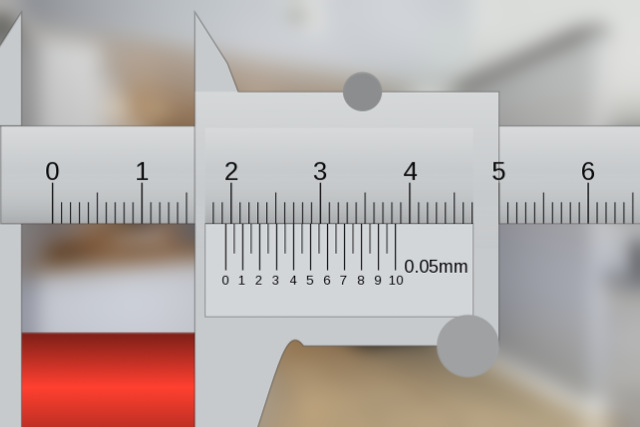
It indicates 19.4; mm
